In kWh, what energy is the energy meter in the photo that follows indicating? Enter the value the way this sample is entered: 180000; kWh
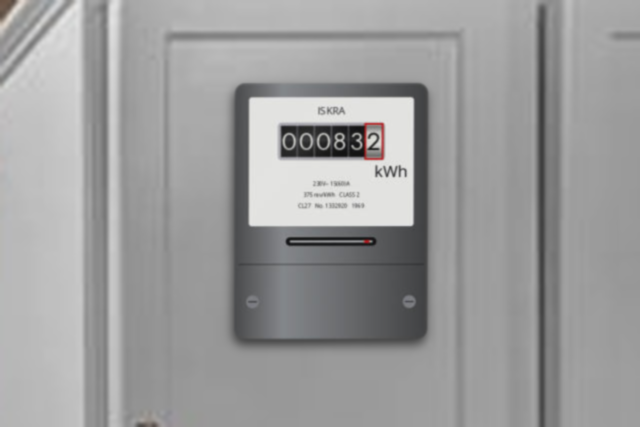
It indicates 83.2; kWh
